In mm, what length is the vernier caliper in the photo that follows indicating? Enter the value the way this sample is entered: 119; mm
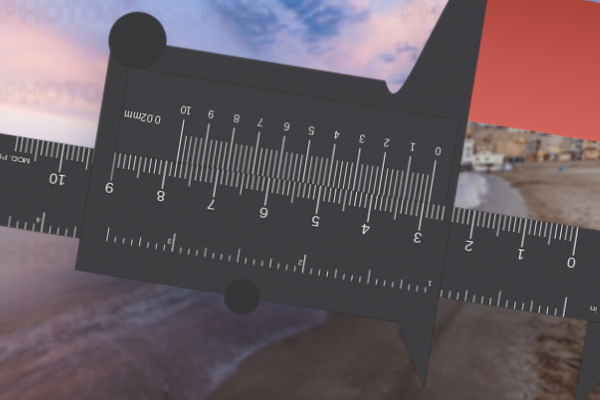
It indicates 29.0; mm
